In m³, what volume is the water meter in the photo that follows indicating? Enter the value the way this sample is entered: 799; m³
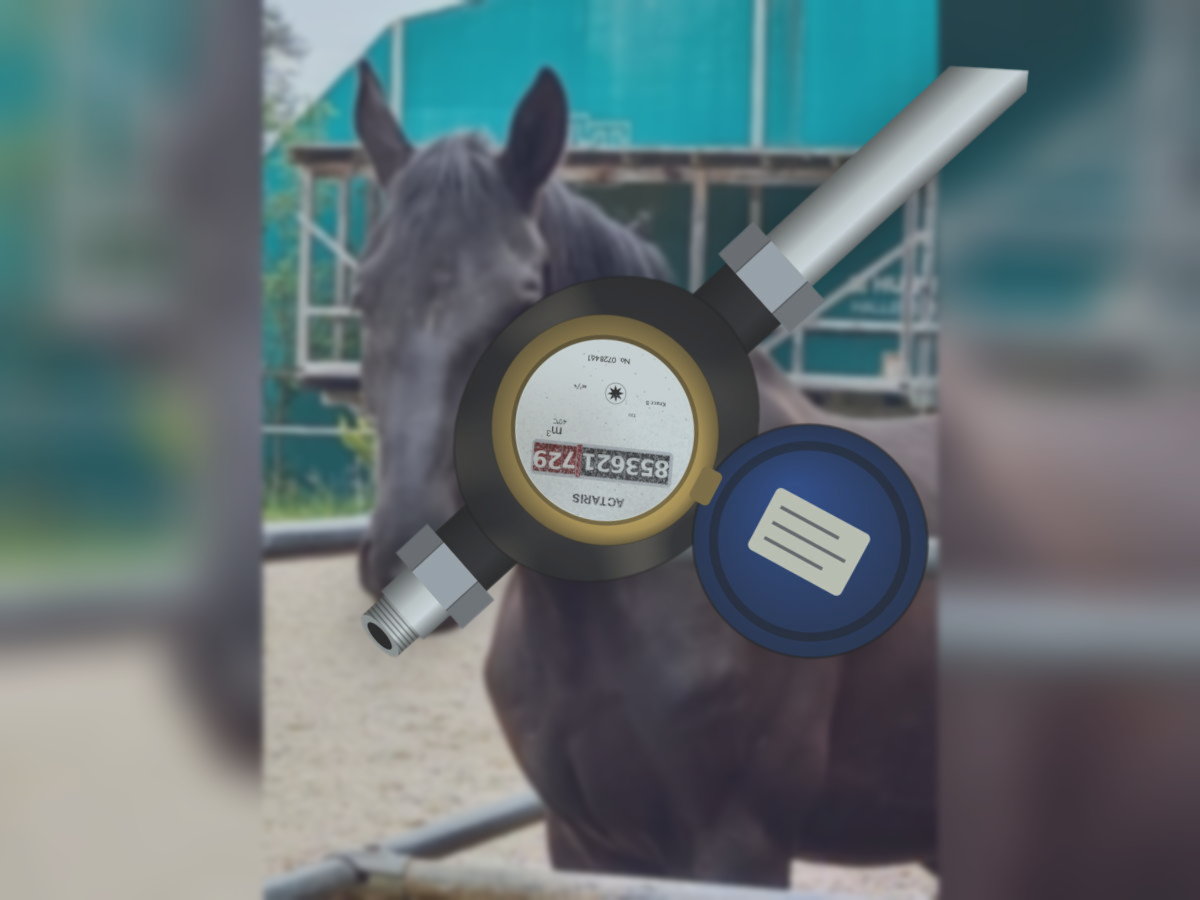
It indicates 853621.729; m³
